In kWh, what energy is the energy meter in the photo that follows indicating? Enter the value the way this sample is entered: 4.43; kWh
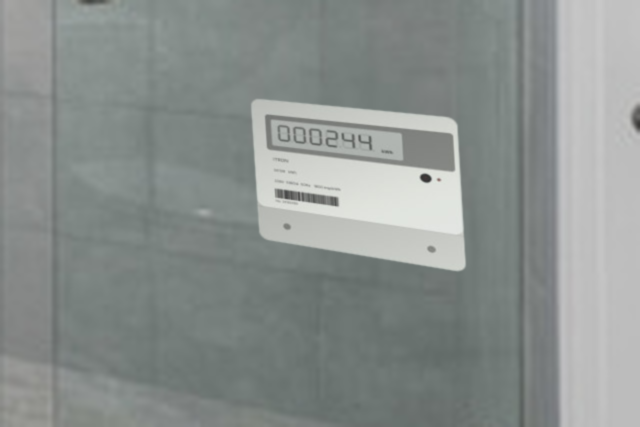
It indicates 244; kWh
